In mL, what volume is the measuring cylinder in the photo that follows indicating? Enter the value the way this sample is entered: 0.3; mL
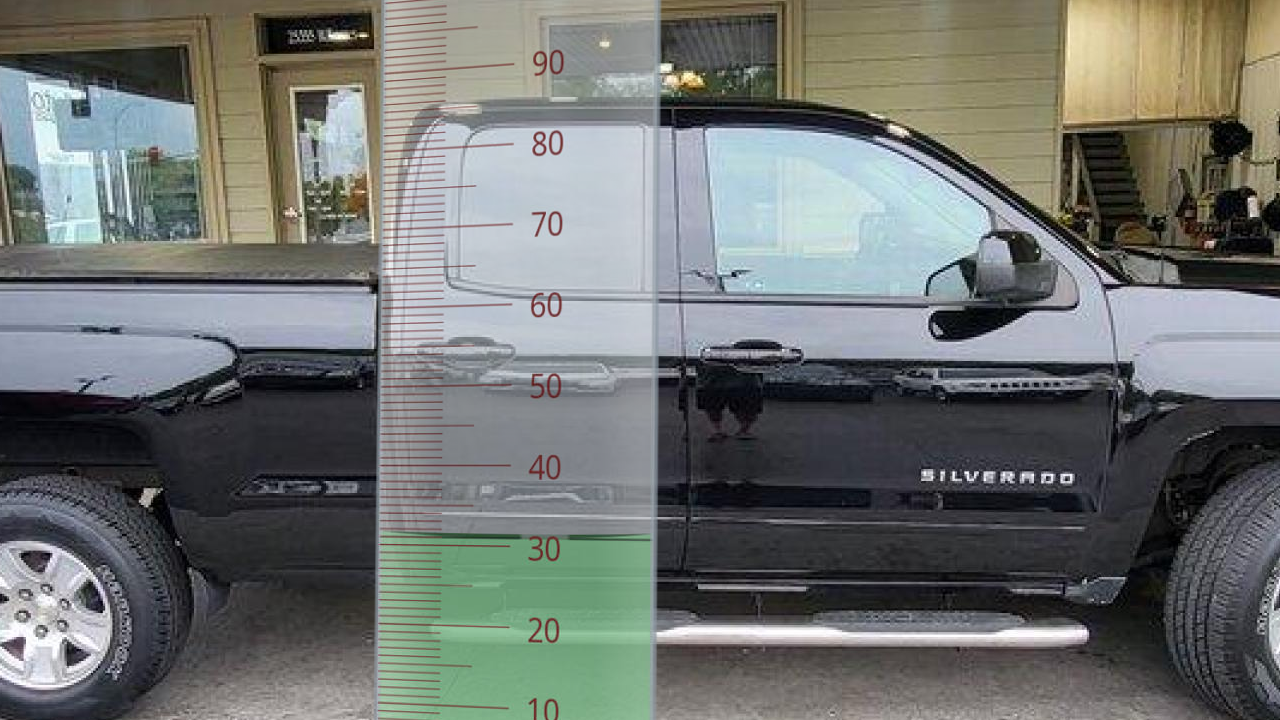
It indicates 31; mL
